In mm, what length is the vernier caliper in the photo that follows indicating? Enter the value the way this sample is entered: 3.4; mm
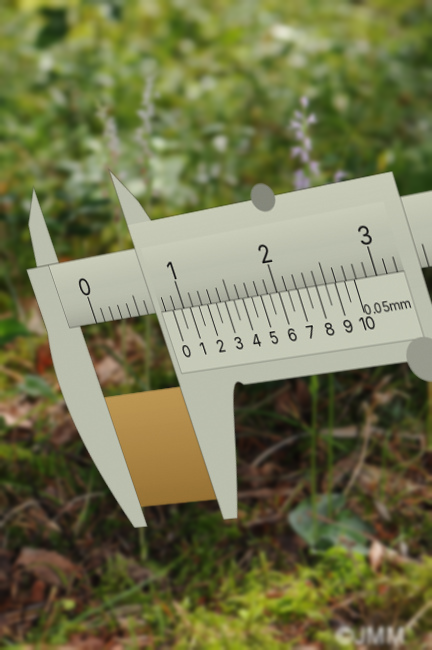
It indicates 8.8; mm
